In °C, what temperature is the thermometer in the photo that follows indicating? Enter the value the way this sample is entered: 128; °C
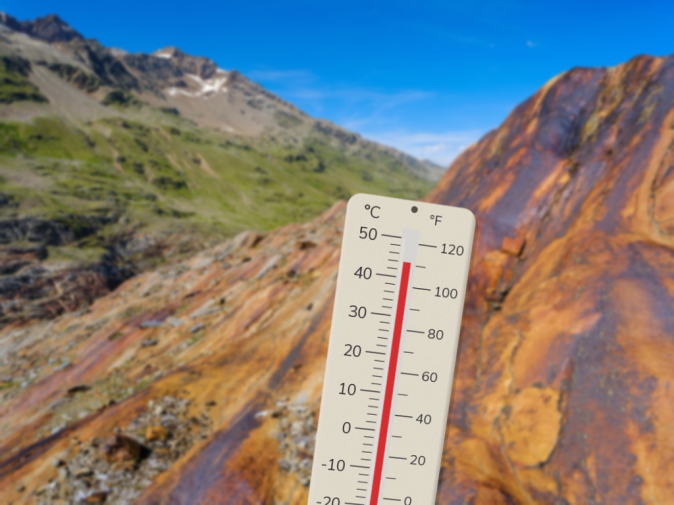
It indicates 44; °C
